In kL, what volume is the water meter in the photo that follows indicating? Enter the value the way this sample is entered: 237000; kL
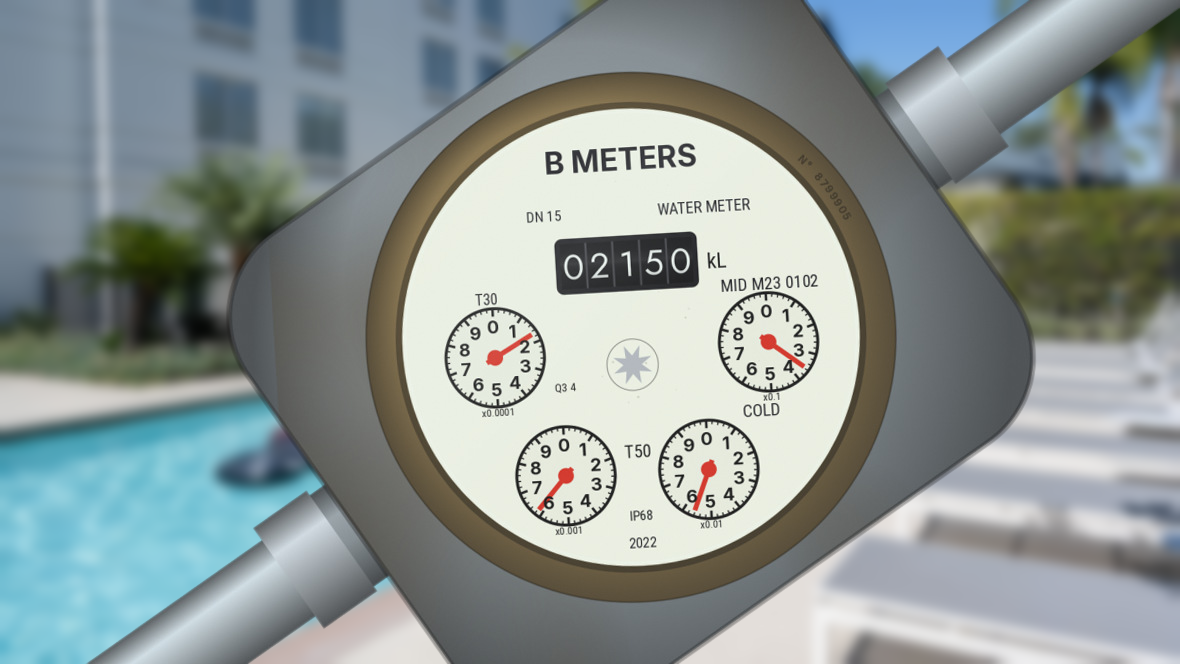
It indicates 2150.3561; kL
